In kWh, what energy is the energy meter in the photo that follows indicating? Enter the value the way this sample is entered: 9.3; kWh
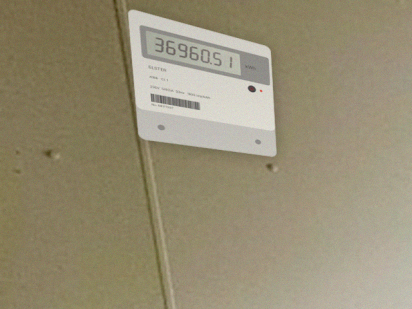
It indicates 36960.51; kWh
